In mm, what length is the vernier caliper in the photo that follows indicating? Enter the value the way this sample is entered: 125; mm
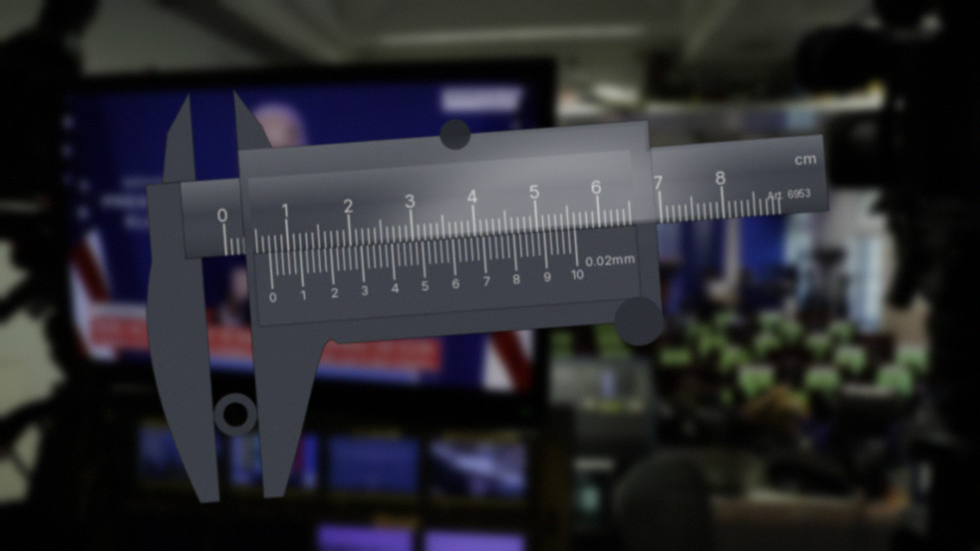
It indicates 7.0; mm
